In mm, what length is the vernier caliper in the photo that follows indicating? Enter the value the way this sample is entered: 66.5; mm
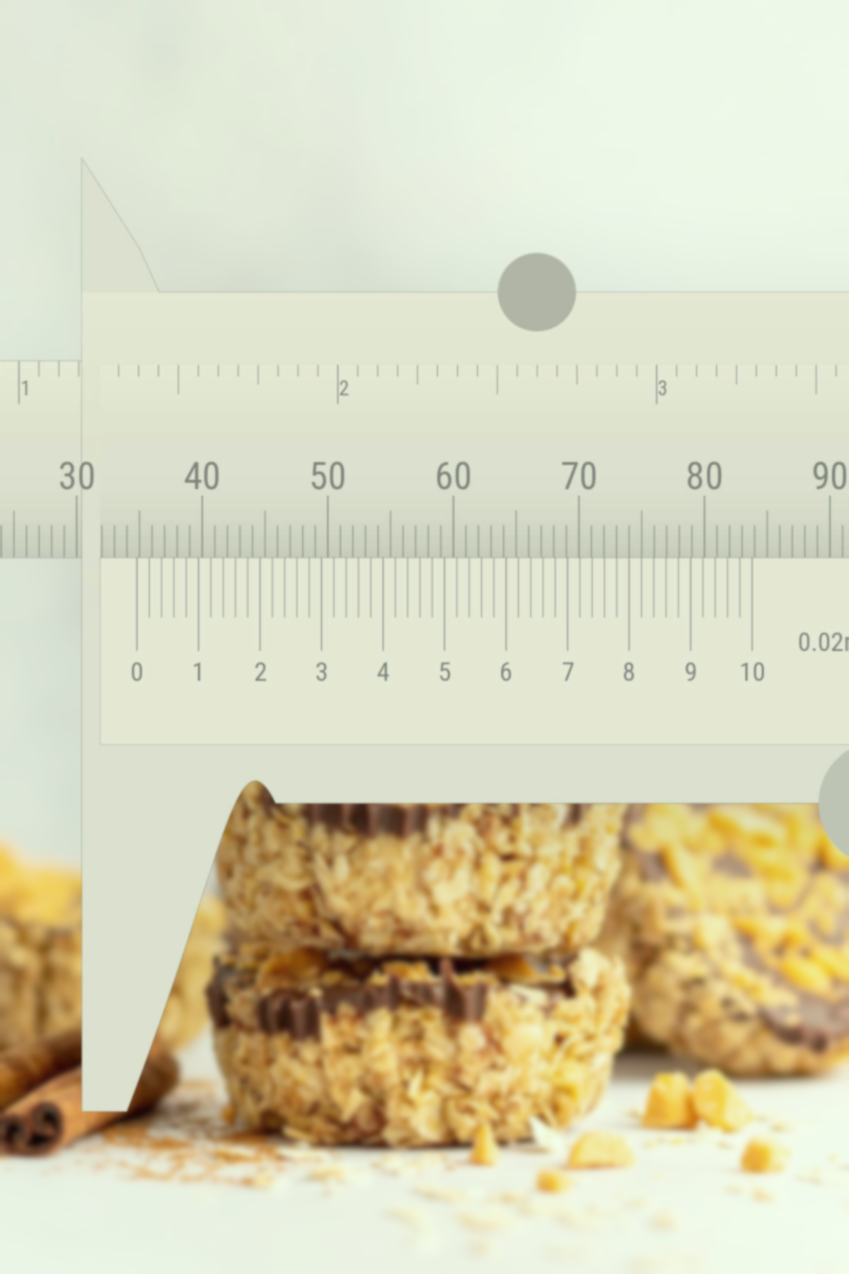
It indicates 34.8; mm
